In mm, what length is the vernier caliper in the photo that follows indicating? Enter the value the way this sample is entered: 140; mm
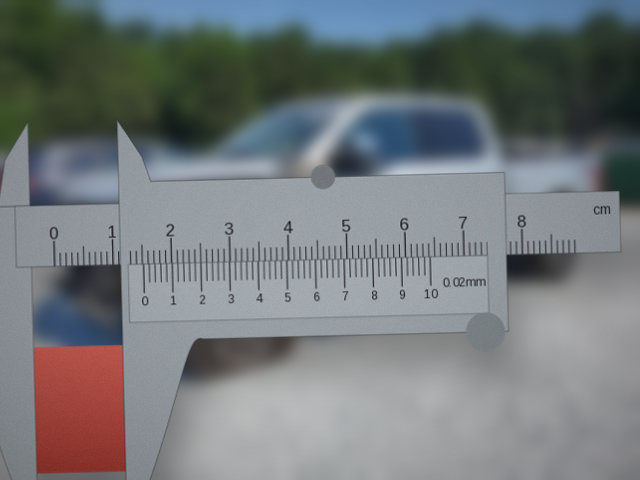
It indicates 15.2; mm
